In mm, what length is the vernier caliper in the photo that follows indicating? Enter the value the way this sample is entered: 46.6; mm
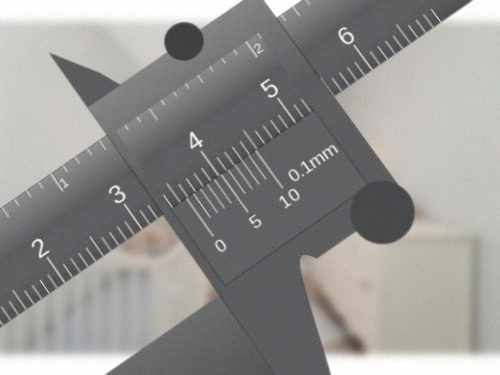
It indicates 35.8; mm
